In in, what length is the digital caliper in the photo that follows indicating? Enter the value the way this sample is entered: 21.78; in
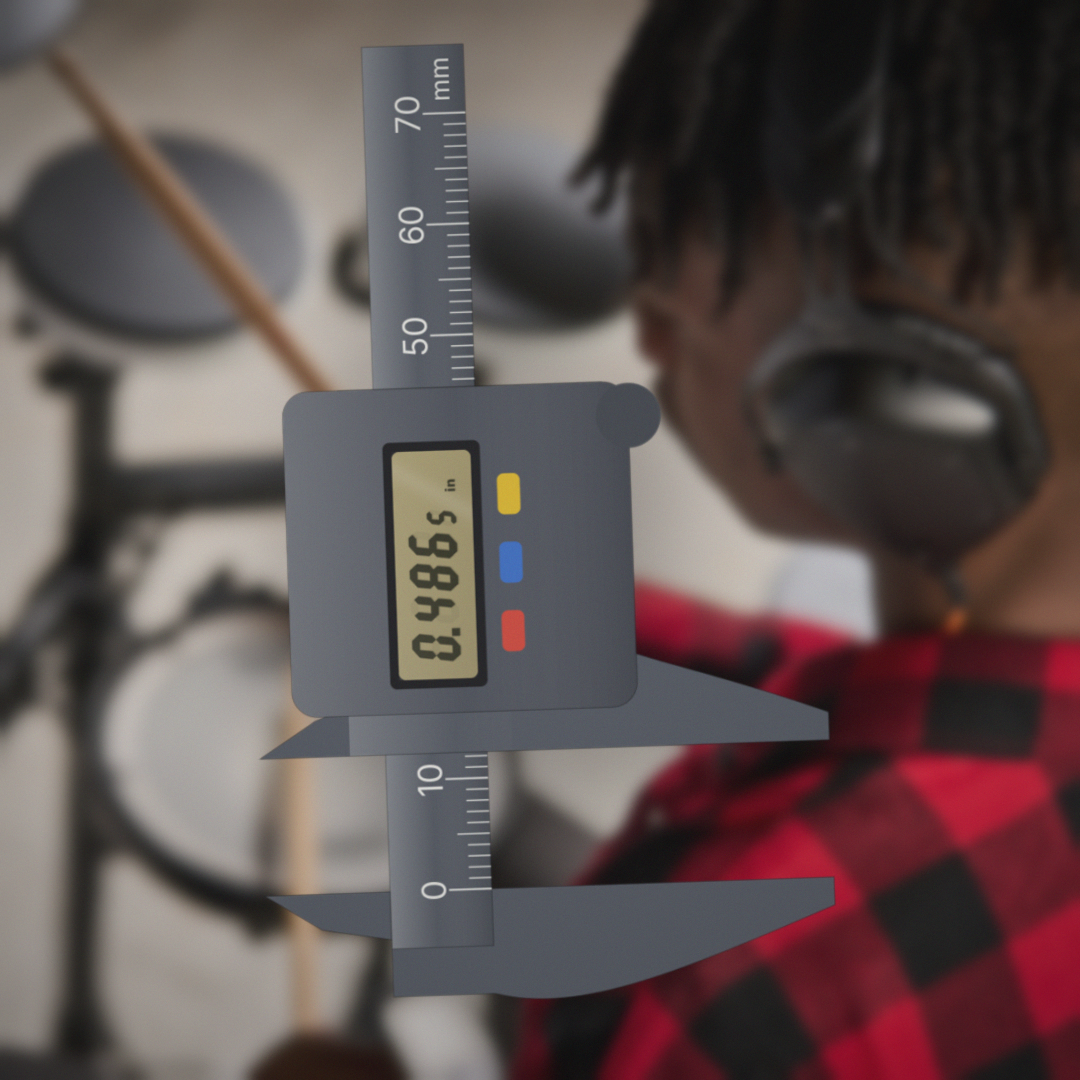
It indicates 0.4865; in
